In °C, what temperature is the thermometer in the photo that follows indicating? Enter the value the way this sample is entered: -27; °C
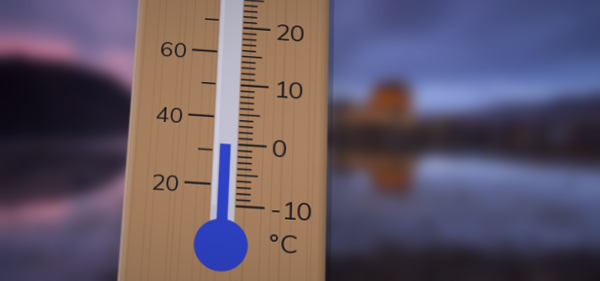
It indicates 0; °C
